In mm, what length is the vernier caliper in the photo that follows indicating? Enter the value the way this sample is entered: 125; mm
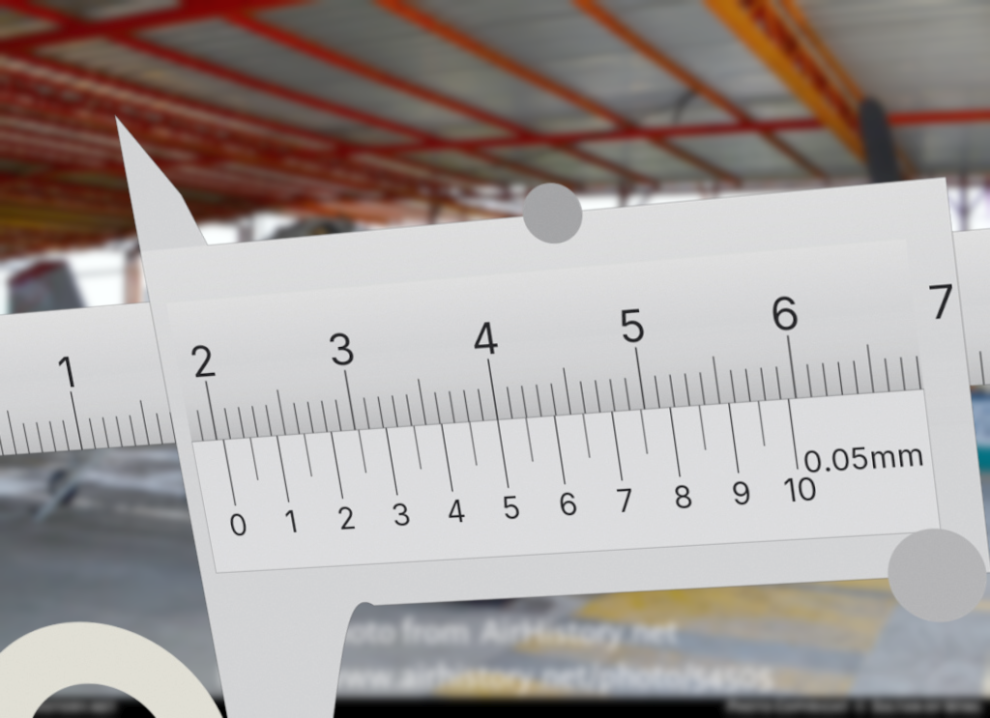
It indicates 20.5; mm
